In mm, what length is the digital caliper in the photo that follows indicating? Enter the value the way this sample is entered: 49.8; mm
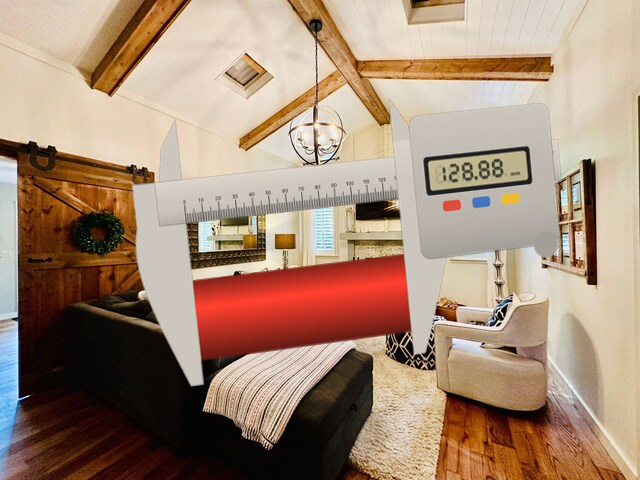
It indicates 128.88; mm
